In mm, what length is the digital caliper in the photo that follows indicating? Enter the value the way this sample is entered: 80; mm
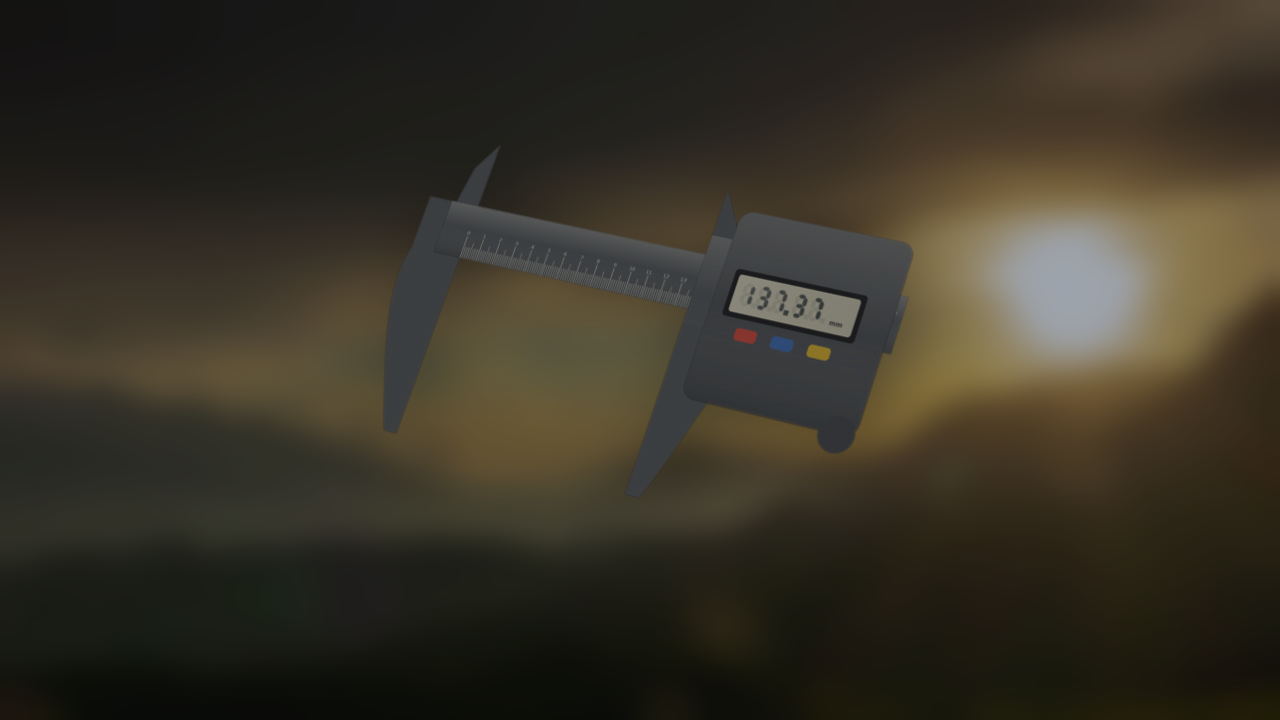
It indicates 137.37; mm
